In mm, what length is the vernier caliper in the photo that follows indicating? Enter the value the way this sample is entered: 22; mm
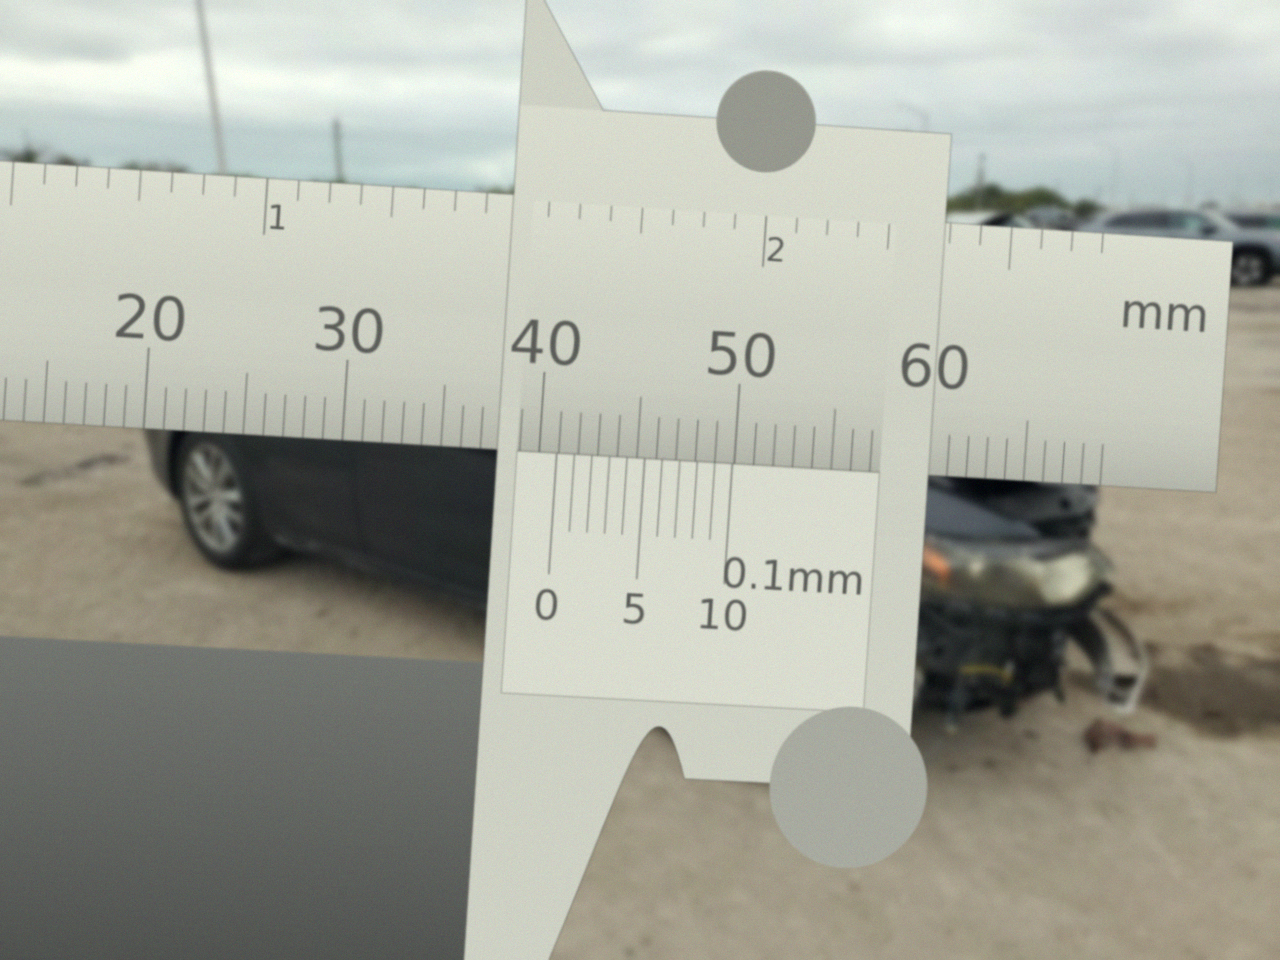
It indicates 40.9; mm
